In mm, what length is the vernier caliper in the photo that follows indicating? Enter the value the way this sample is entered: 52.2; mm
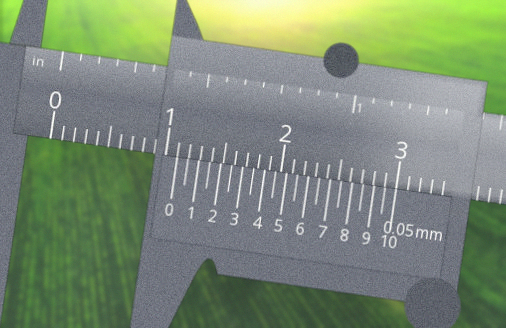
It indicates 11.0; mm
